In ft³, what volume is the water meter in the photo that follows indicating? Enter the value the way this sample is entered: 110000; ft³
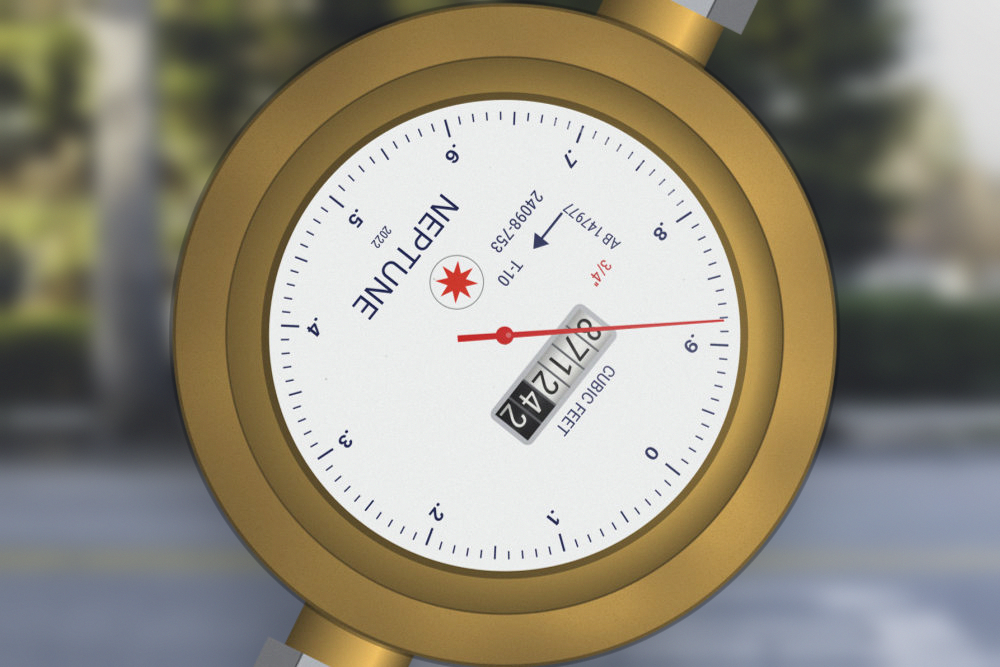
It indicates 871241.88; ft³
